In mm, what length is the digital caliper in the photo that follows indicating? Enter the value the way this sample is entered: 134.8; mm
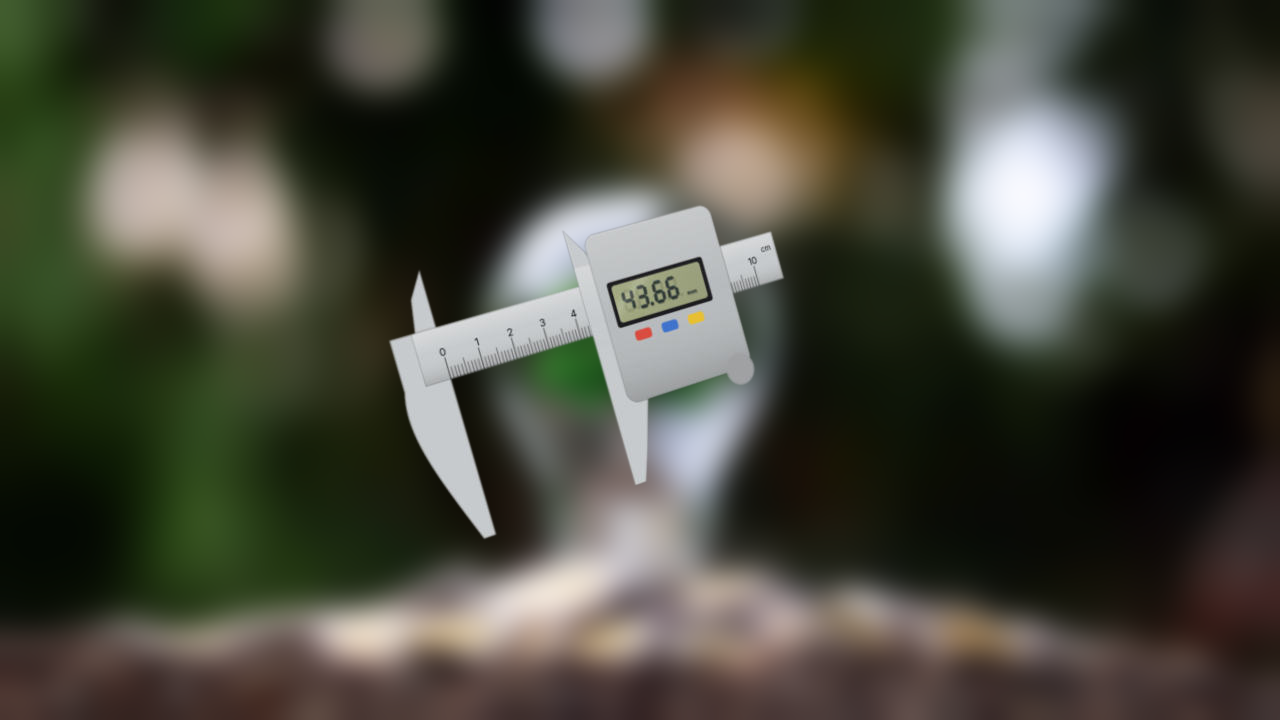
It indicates 43.66; mm
